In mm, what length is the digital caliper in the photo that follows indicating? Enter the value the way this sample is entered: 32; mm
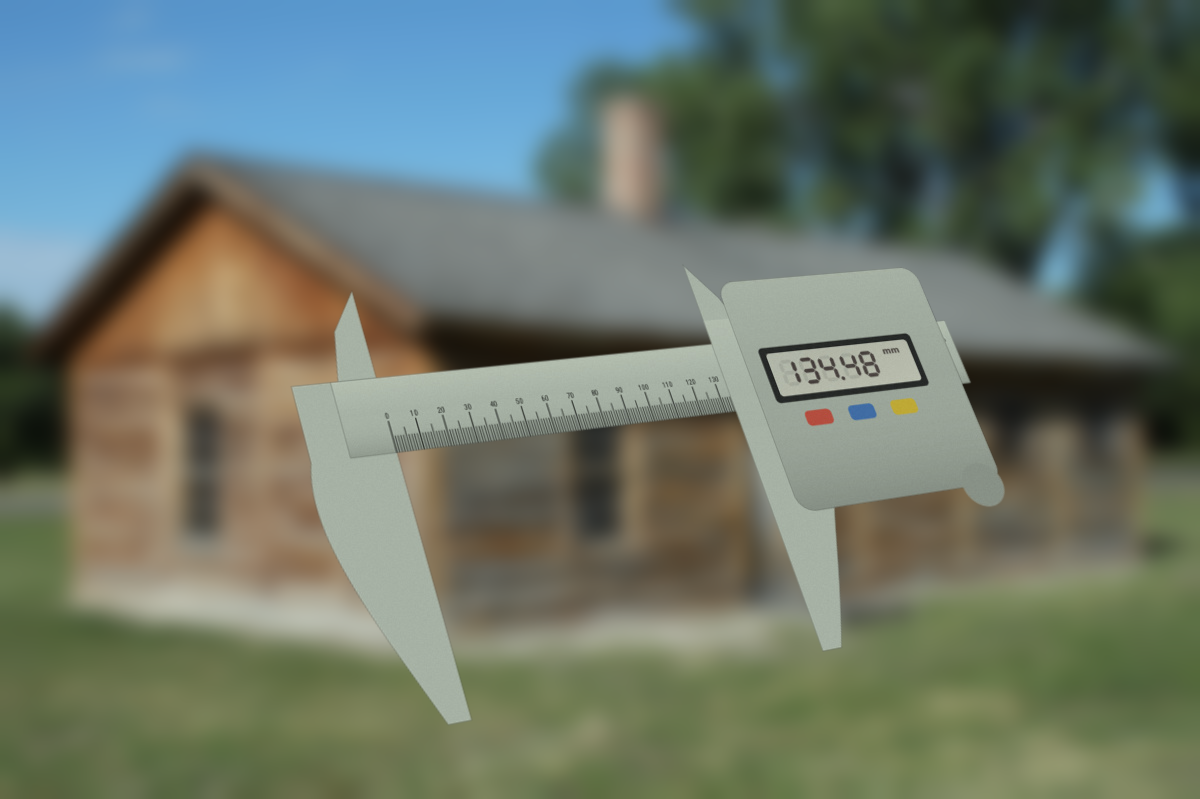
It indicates 134.48; mm
